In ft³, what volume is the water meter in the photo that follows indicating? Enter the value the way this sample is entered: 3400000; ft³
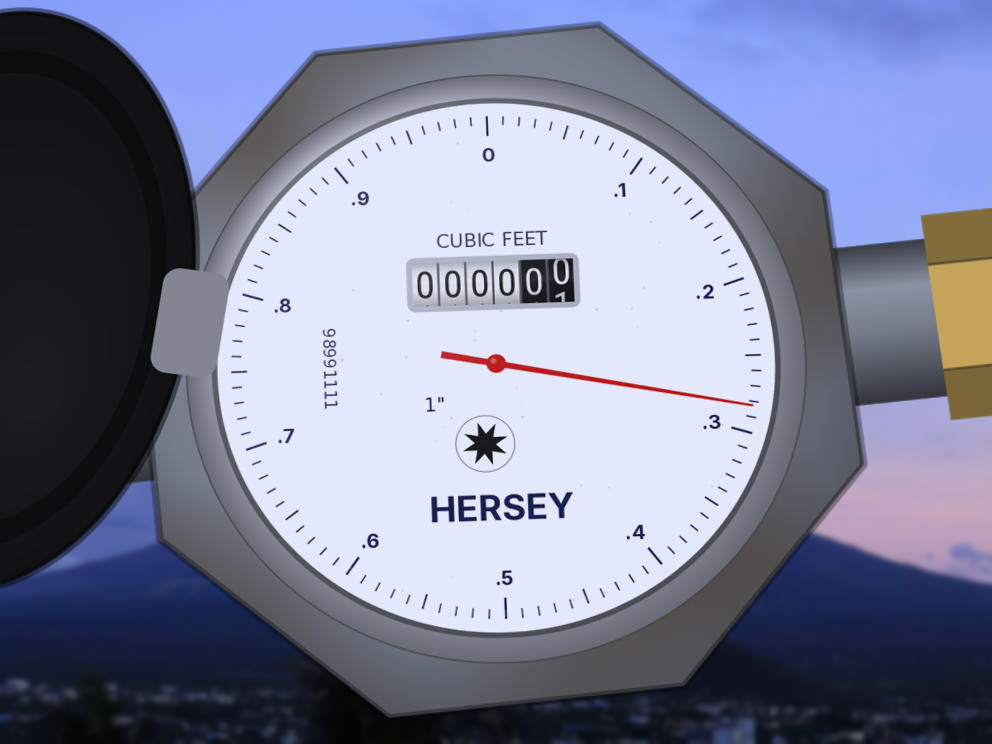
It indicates 0.28; ft³
